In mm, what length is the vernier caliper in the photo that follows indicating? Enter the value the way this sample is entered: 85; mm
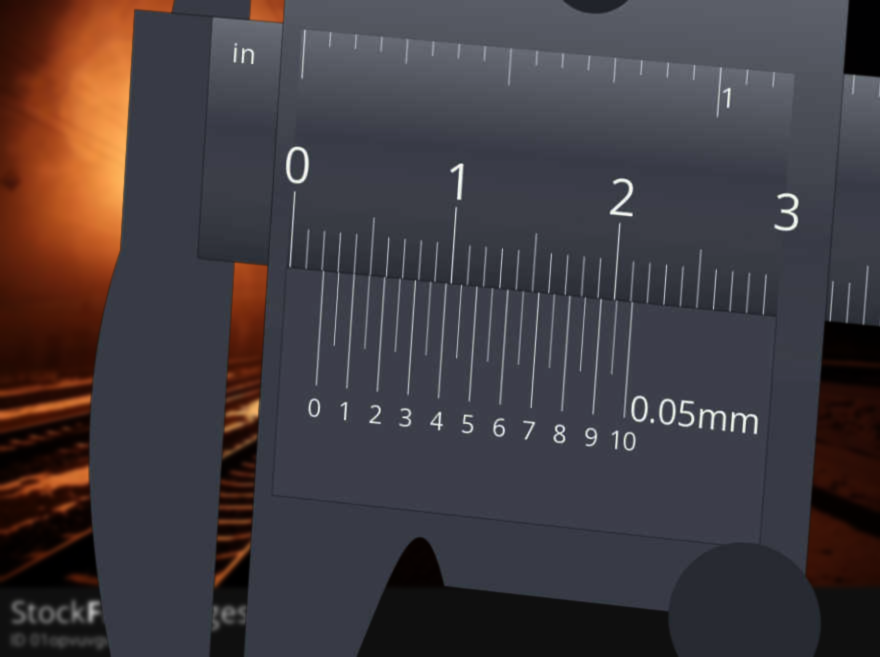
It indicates 2.1; mm
